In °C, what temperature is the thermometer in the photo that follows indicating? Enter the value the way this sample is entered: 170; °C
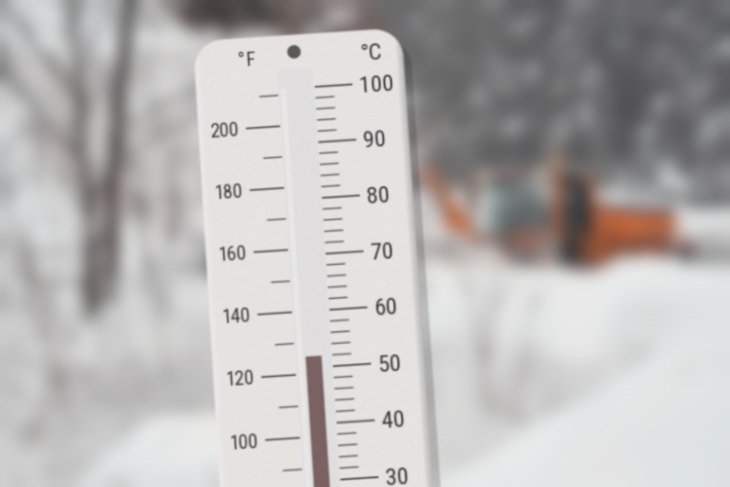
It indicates 52; °C
